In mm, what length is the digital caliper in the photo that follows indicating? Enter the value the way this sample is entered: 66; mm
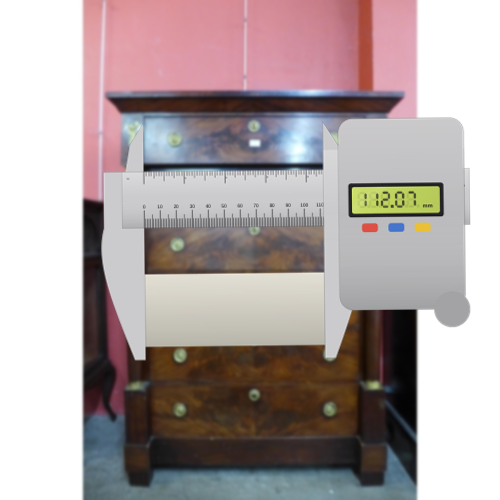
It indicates 112.07; mm
